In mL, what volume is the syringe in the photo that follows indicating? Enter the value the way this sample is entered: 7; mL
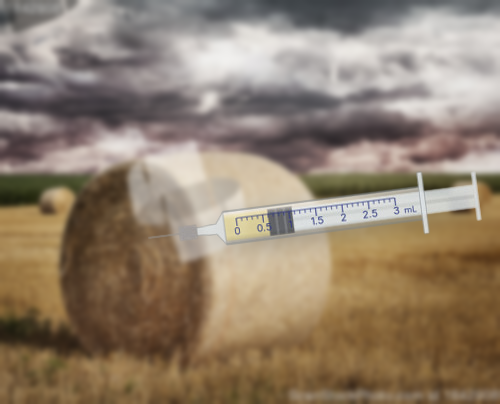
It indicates 0.6; mL
